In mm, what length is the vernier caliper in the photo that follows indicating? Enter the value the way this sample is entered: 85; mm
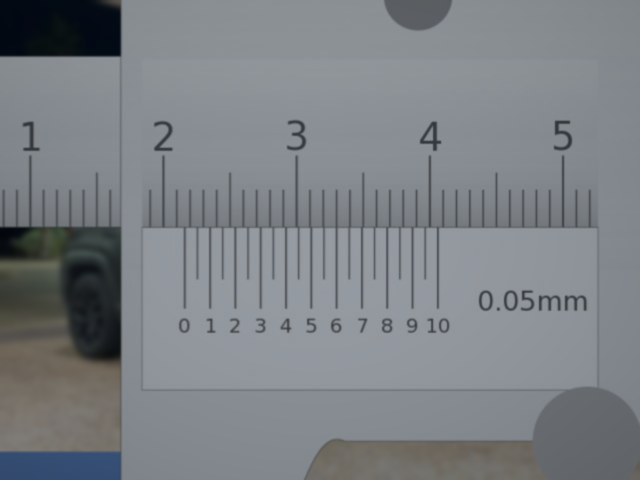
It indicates 21.6; mm
